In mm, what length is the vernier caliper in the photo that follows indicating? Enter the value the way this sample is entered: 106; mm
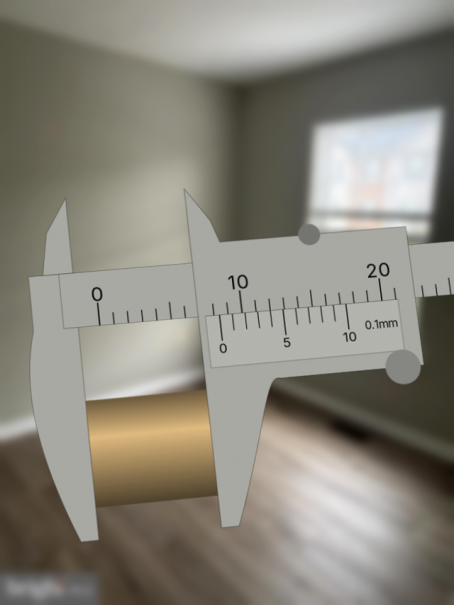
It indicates 8.4; mm
